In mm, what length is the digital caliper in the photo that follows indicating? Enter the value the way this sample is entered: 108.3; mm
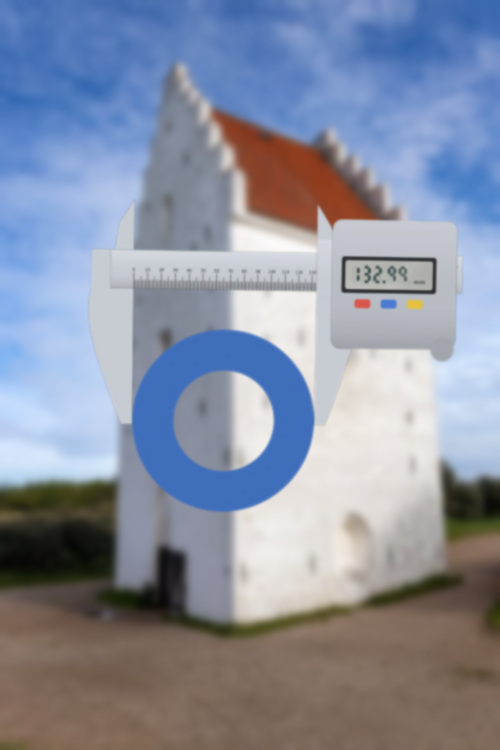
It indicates 132.99; mm
